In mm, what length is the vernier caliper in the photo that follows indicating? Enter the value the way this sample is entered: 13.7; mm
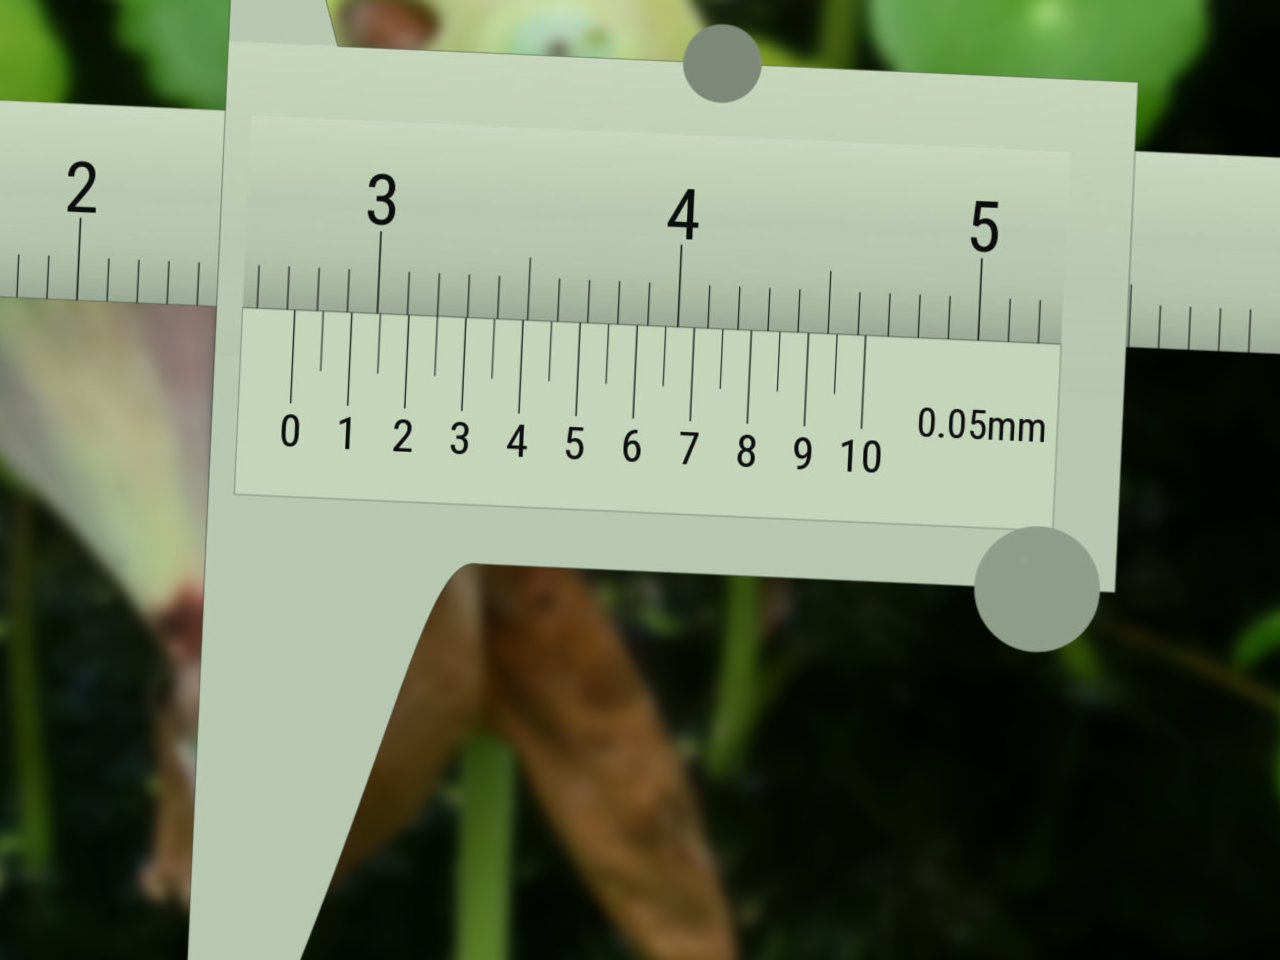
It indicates 27.25; mm
